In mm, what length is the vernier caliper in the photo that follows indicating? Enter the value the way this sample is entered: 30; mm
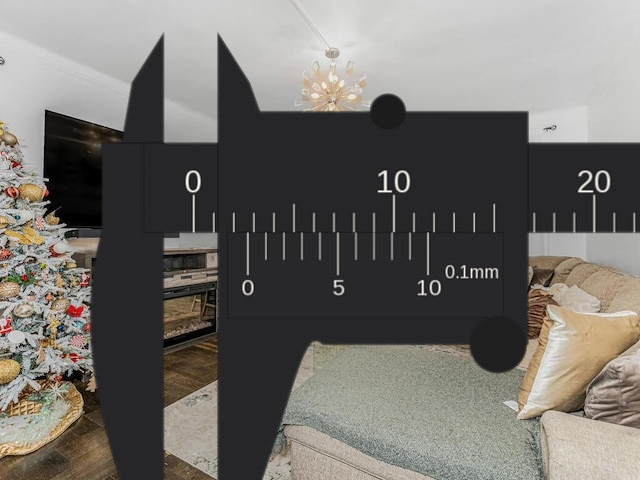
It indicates 2.7; mm
